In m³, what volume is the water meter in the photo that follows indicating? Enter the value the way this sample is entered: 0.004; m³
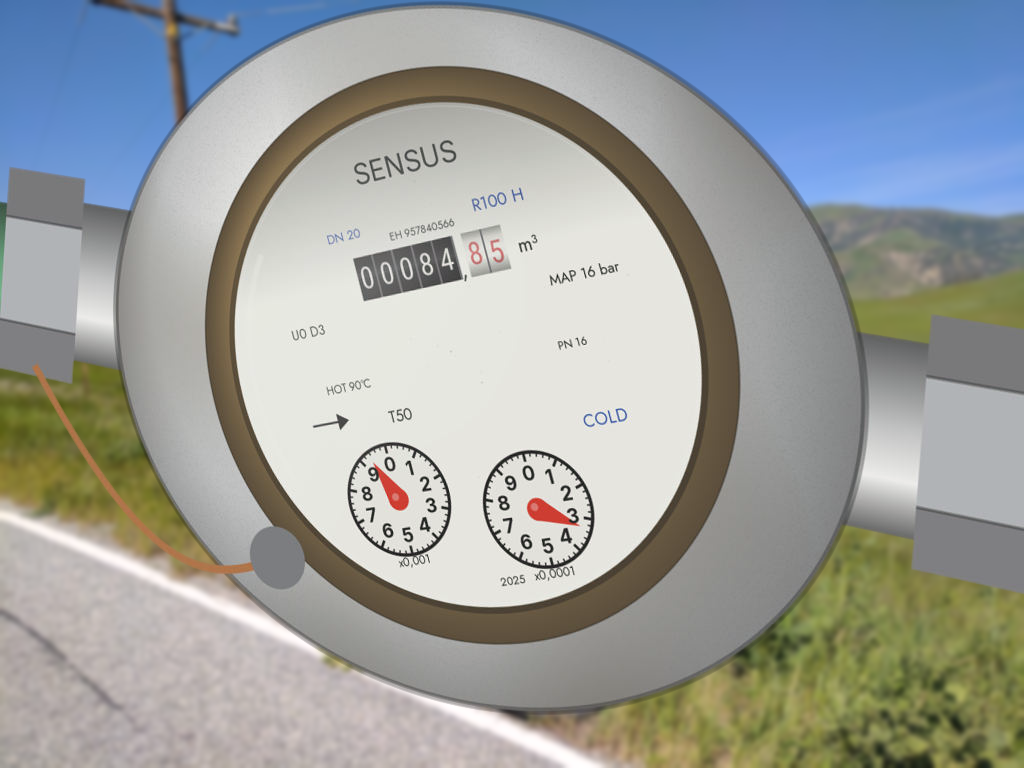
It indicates 84.8493; m³
